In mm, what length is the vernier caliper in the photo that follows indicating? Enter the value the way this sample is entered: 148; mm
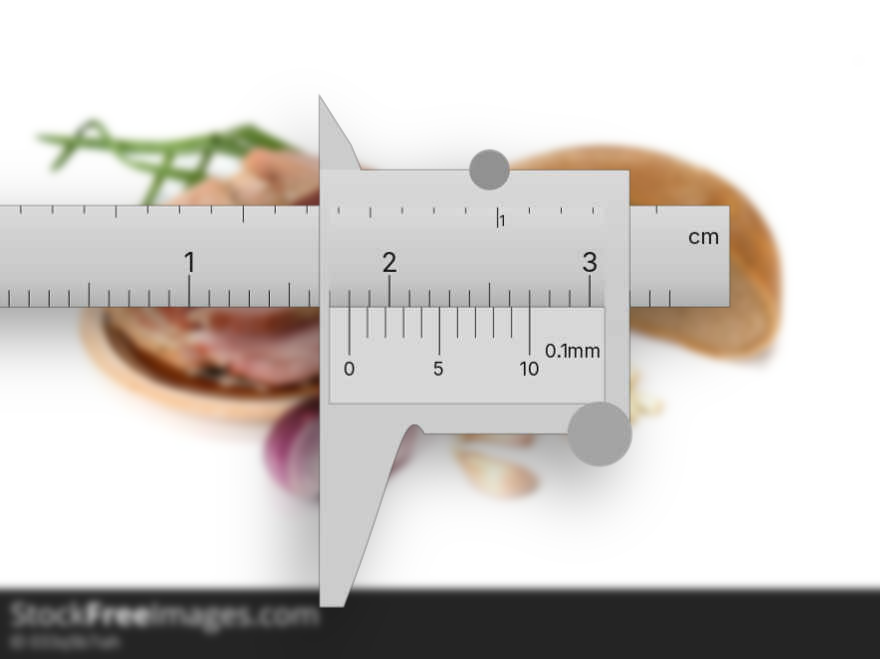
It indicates 18.0; mm
